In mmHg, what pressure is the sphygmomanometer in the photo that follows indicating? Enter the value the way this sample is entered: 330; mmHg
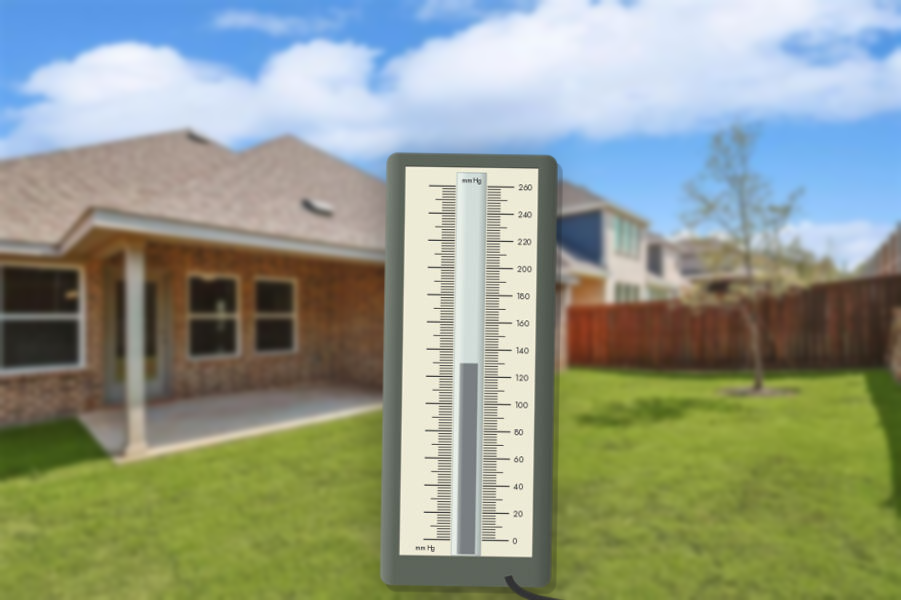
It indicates 130; mmHg
